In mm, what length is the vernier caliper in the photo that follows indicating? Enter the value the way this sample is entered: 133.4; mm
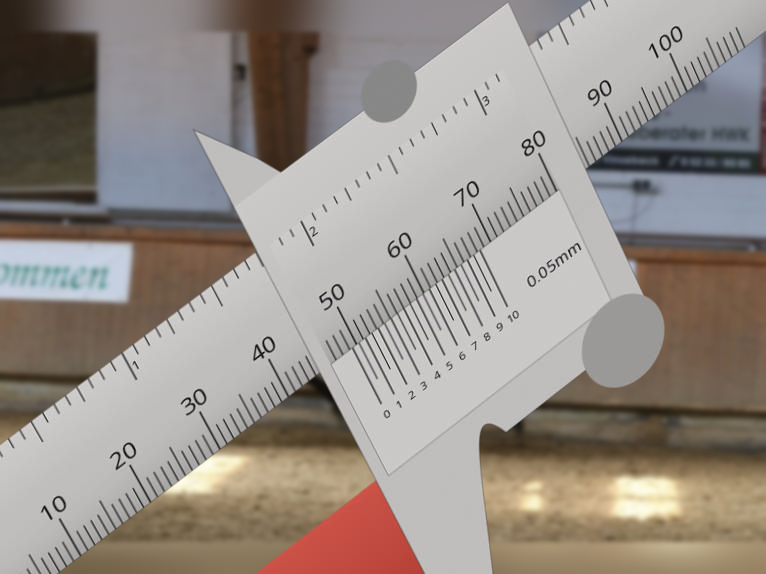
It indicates 49.4; mm
